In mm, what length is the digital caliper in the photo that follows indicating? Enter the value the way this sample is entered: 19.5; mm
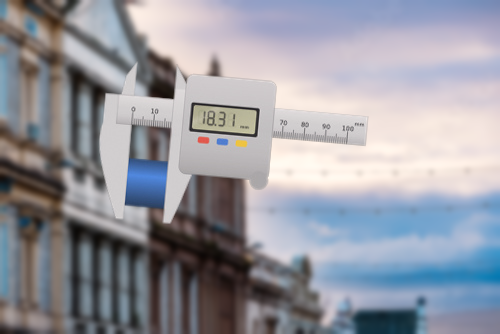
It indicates 18.31; mm
